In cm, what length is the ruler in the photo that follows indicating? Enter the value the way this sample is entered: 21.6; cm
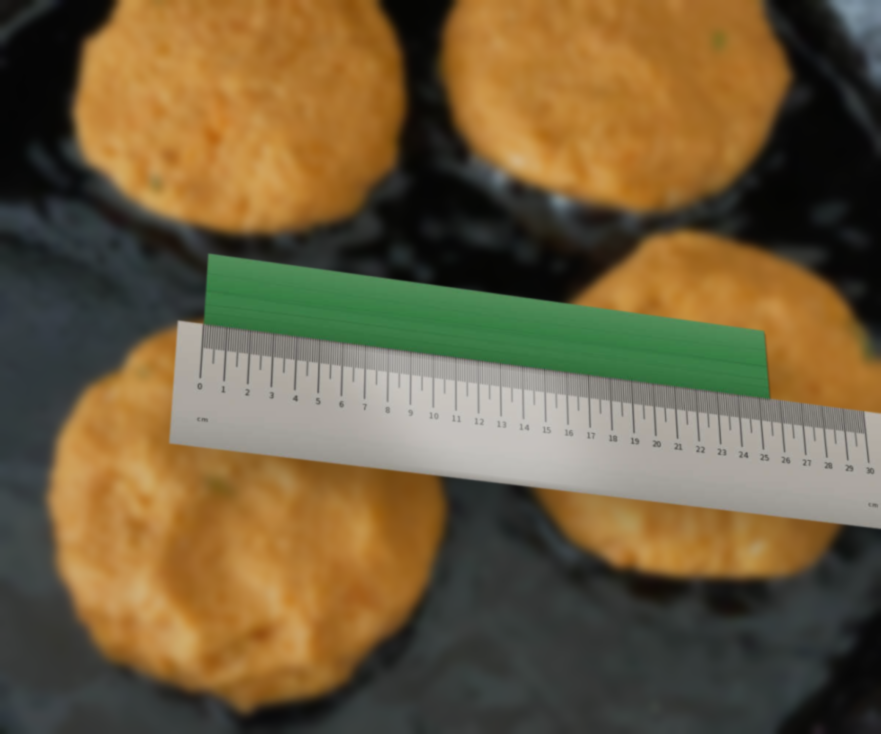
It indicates 25.5; cm
